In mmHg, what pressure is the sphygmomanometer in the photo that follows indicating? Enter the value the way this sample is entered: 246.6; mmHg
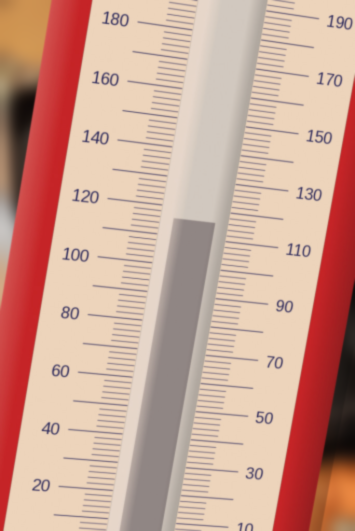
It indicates 116; mmHg
